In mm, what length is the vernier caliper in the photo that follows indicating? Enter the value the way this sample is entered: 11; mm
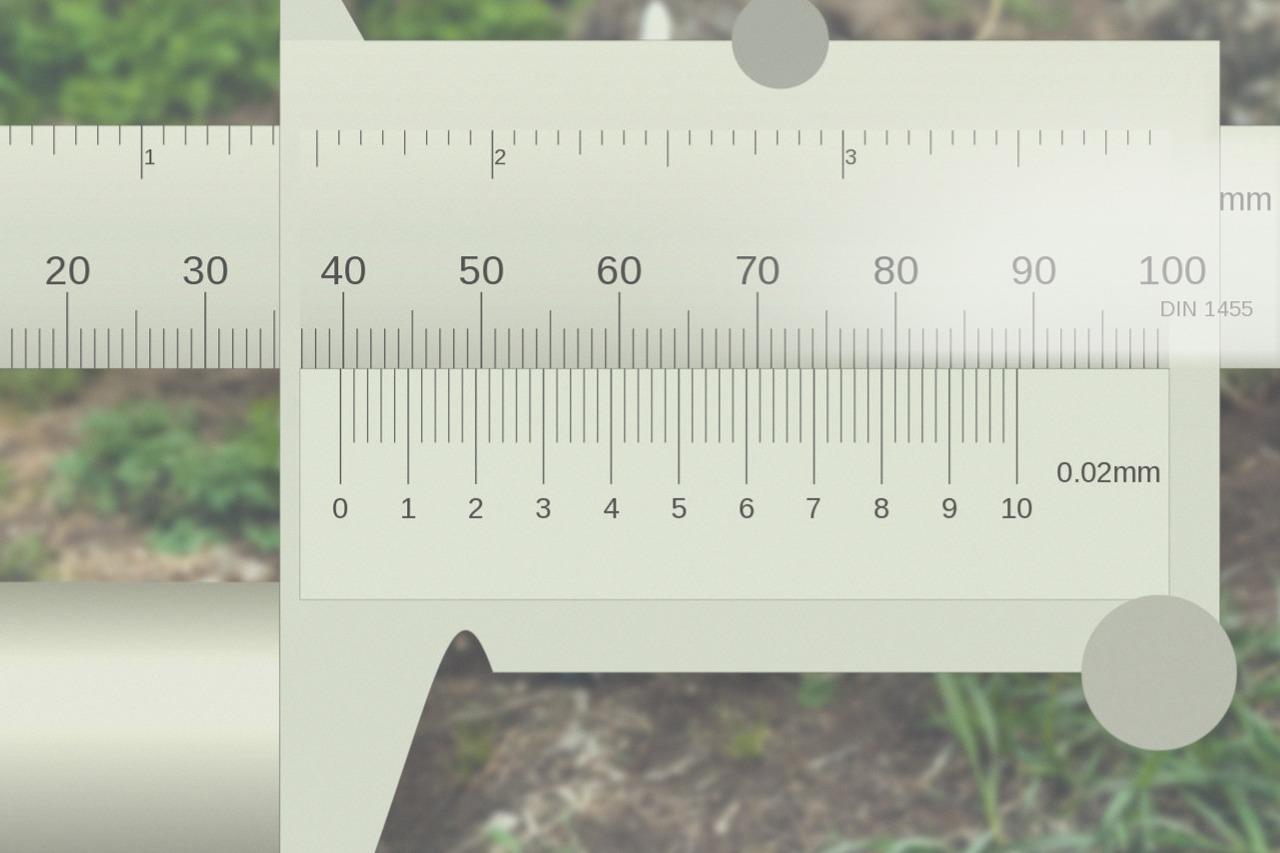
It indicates 39.8; mm
